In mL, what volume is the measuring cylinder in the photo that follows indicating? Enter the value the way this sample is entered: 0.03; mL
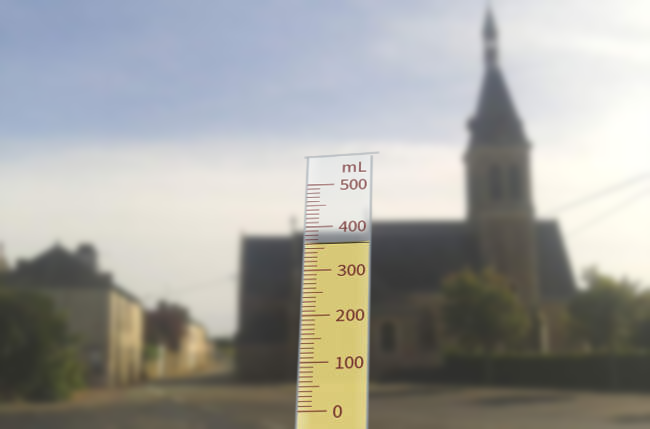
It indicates 360; mL
